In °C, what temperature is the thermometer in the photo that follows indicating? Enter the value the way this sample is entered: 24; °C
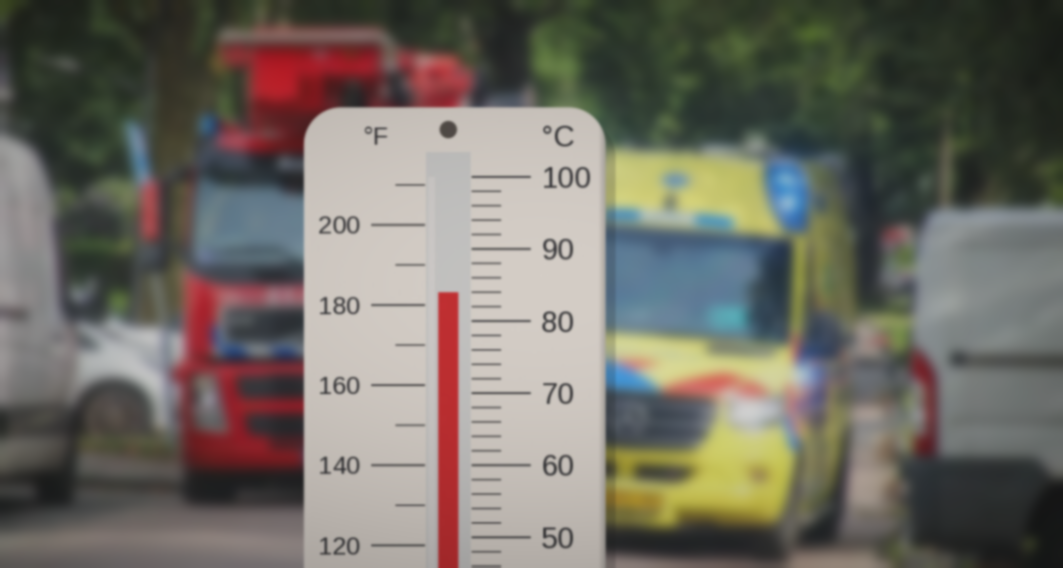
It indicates 84; °C
